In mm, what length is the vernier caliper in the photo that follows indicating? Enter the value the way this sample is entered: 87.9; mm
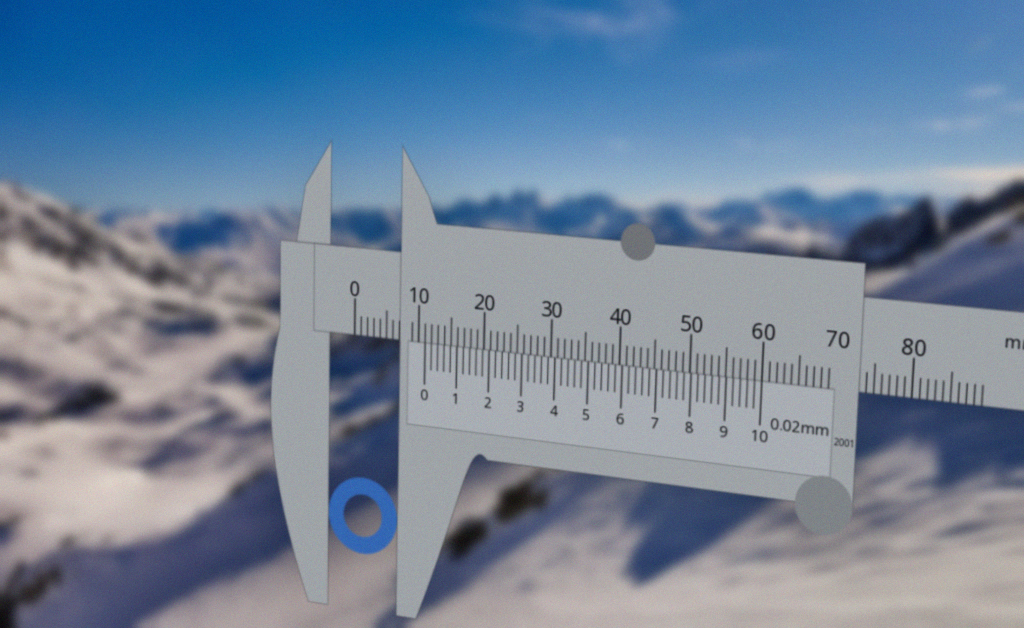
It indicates 11.0; mm
